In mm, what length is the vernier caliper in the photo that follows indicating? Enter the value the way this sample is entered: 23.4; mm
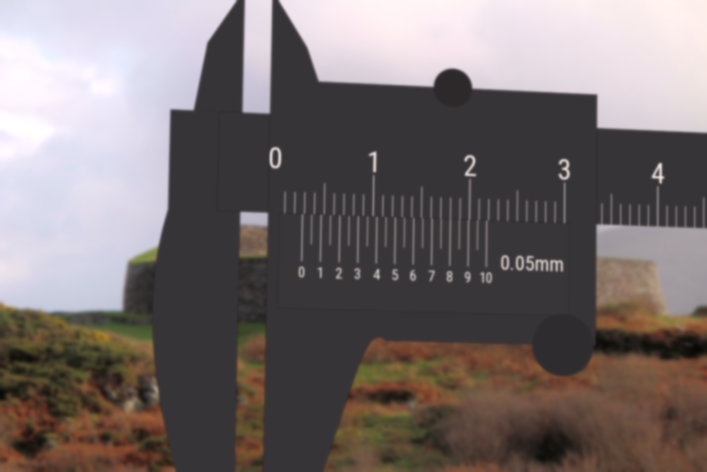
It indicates 2.8; mm
